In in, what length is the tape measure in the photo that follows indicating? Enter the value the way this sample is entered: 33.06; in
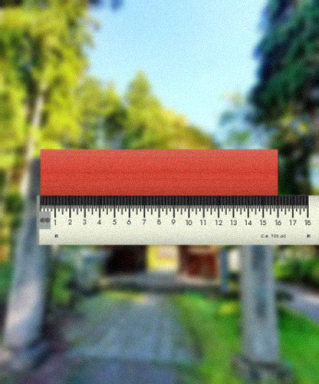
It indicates 16; in
